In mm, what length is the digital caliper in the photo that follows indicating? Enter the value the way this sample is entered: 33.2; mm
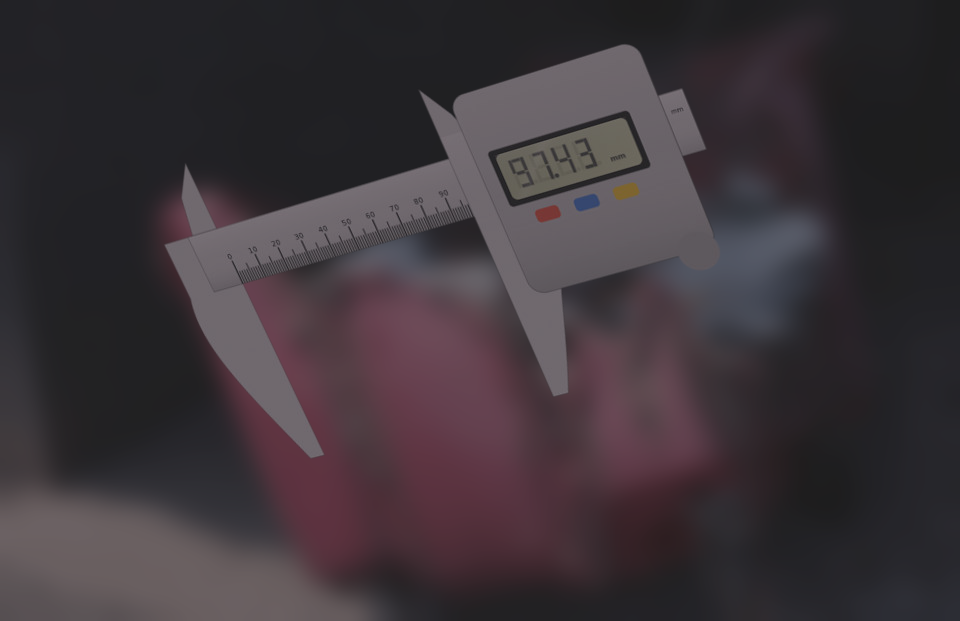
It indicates 97.43; mm
